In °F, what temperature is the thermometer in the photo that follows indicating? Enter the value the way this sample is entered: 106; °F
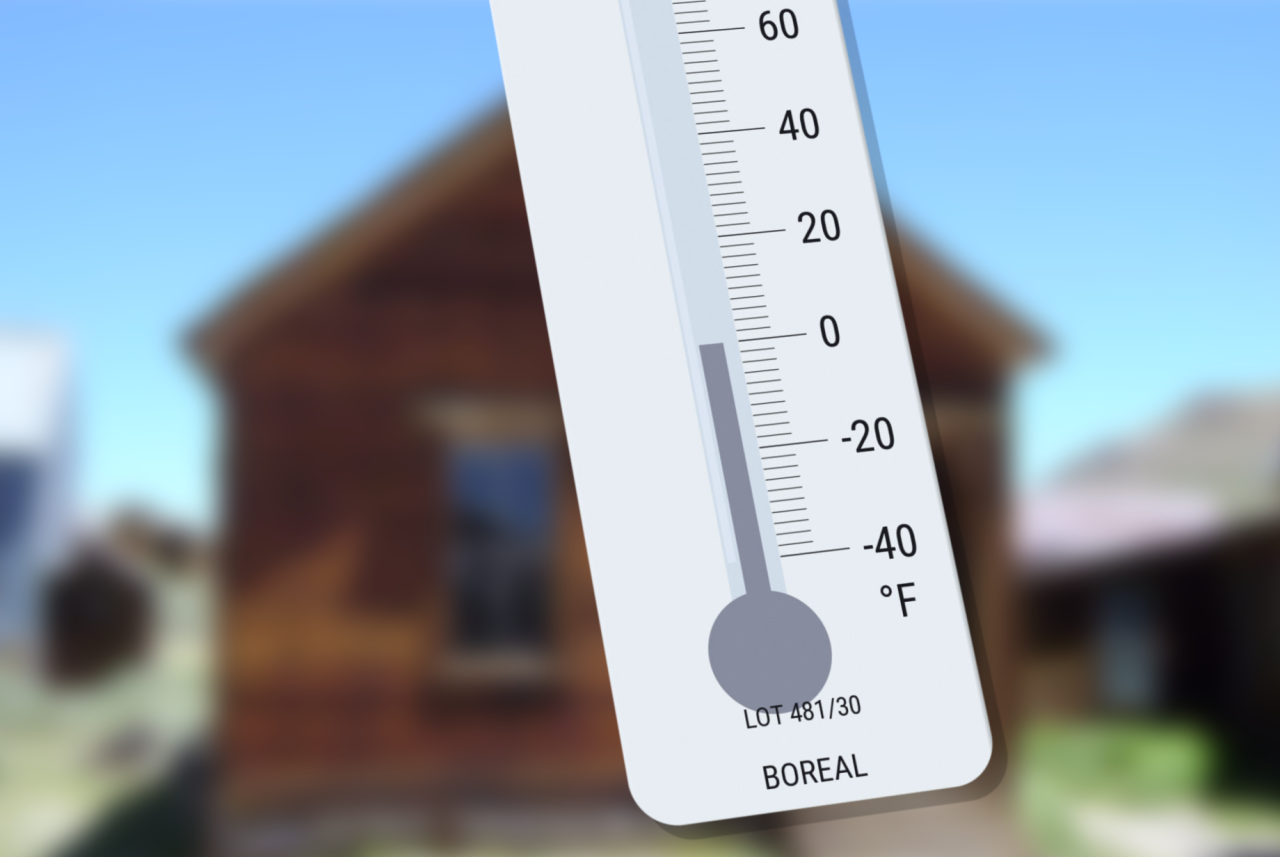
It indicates 0; °F
